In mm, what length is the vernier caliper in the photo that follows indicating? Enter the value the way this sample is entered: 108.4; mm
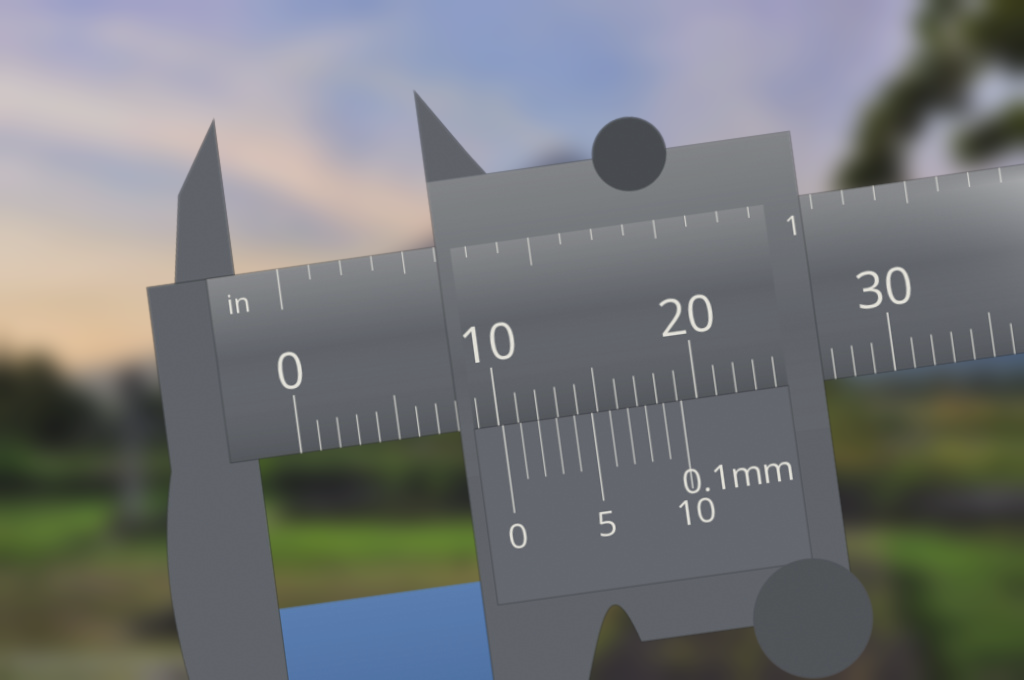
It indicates 10.2; mm
